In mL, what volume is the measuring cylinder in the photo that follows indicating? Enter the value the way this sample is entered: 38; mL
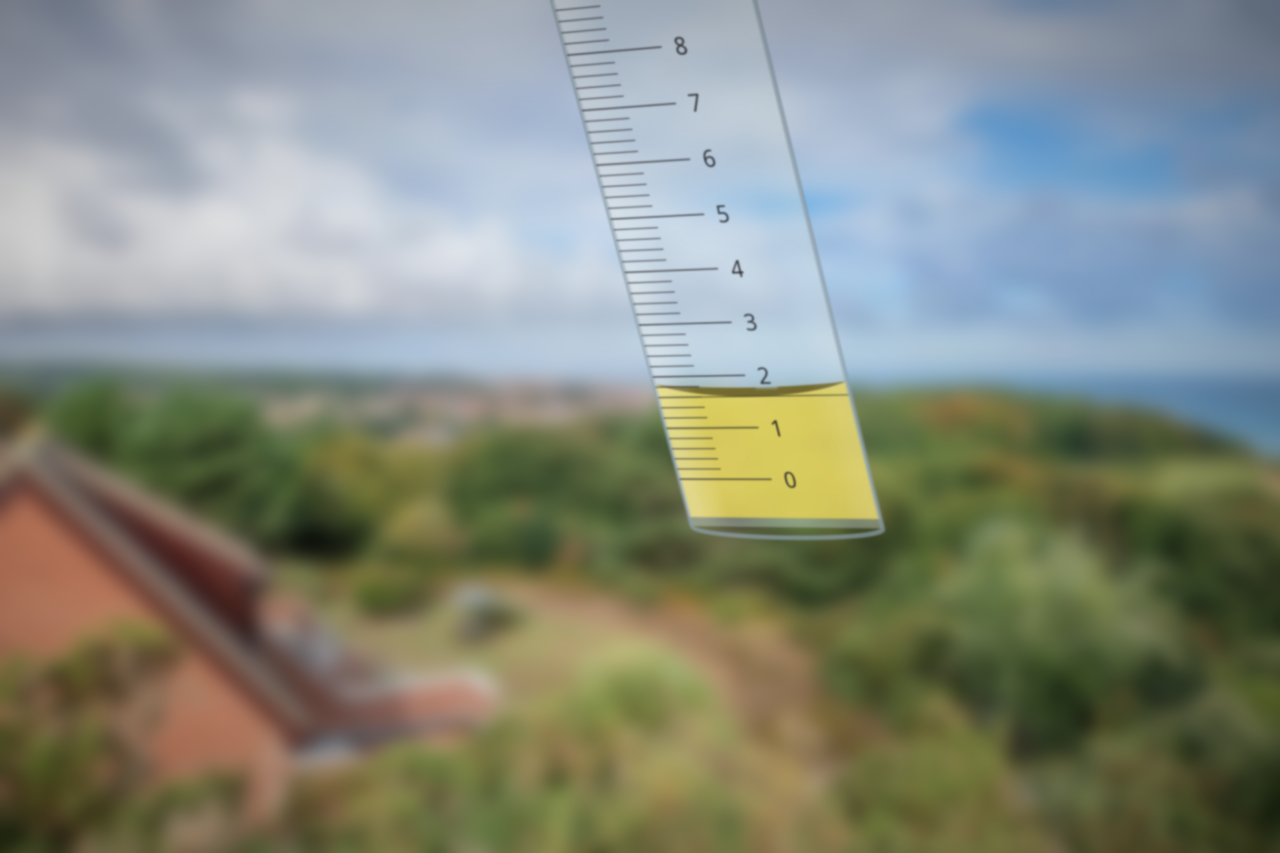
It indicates 1.6; mL
